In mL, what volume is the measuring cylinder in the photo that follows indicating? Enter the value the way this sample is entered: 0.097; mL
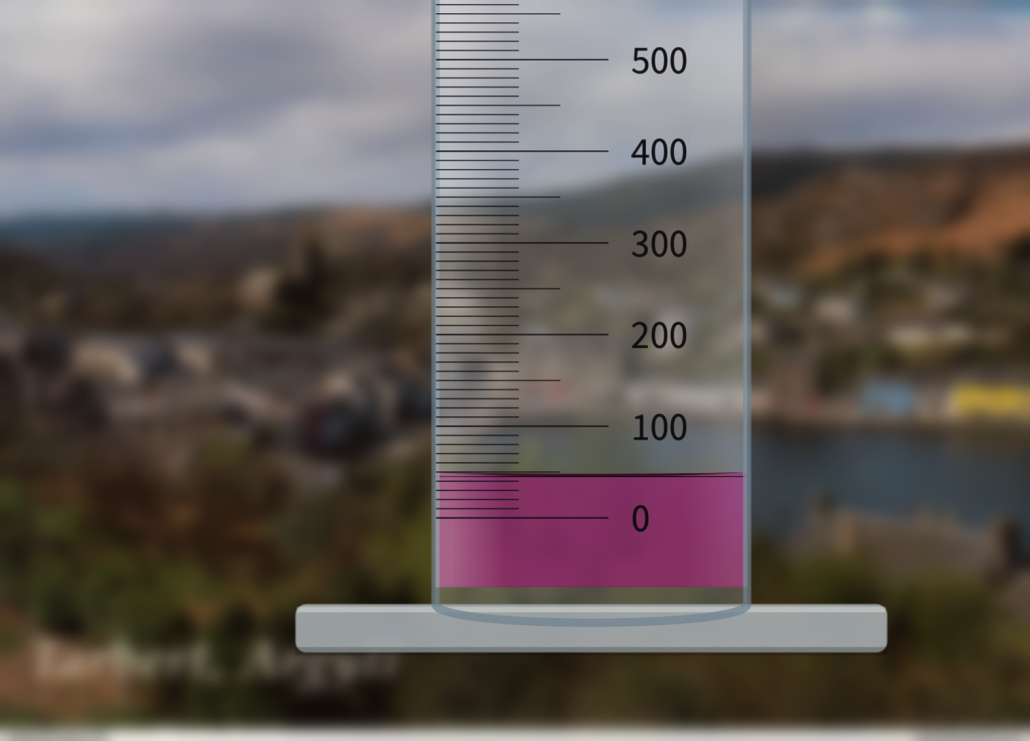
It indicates 45; mL
